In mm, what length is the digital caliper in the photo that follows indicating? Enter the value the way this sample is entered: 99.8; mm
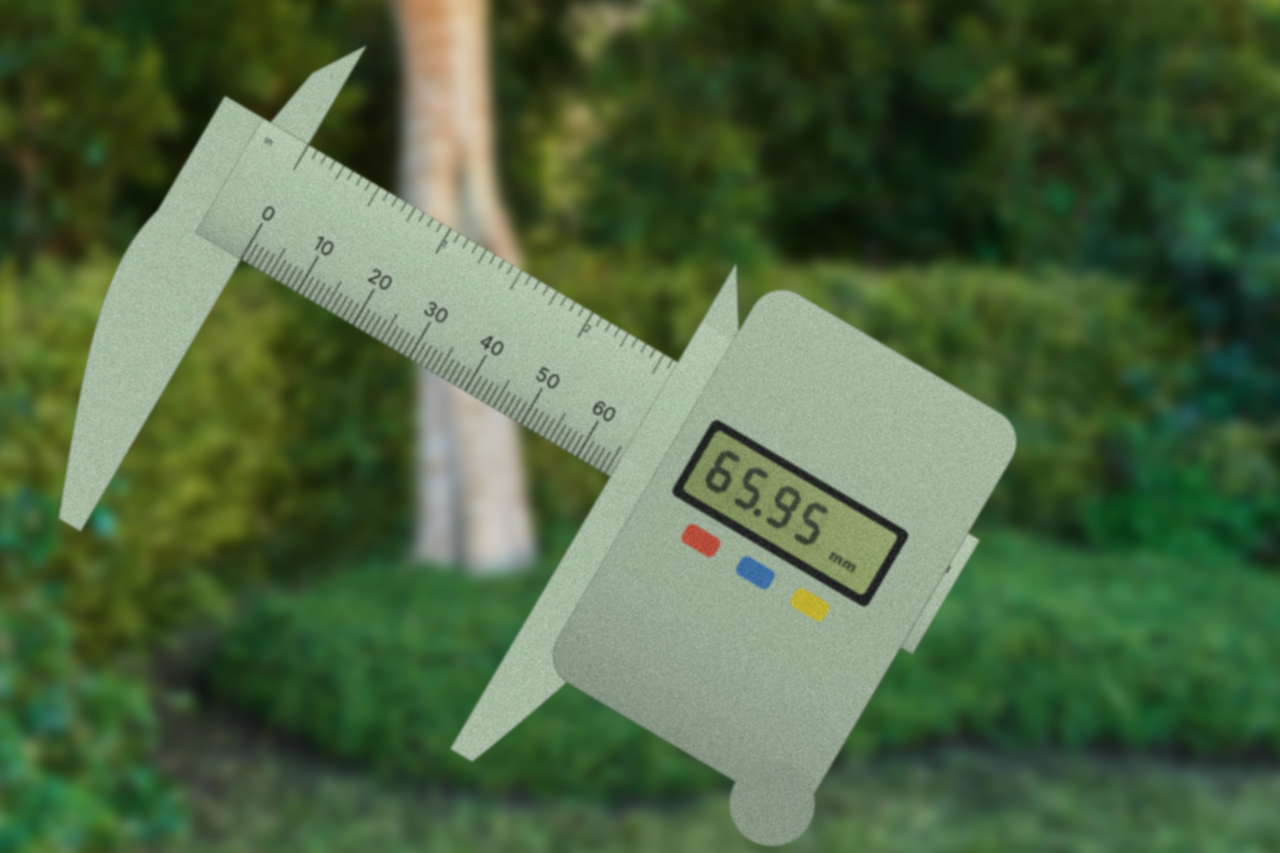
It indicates 65.95; mm
